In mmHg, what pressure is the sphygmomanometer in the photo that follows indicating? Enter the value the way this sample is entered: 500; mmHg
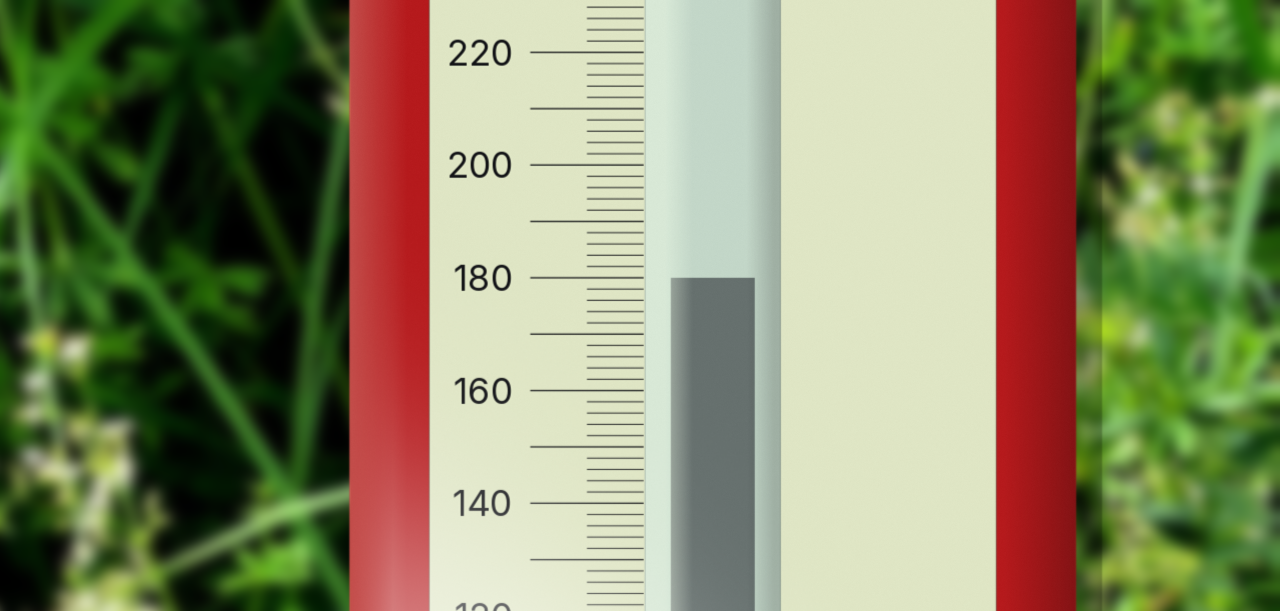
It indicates 180; mmHg
